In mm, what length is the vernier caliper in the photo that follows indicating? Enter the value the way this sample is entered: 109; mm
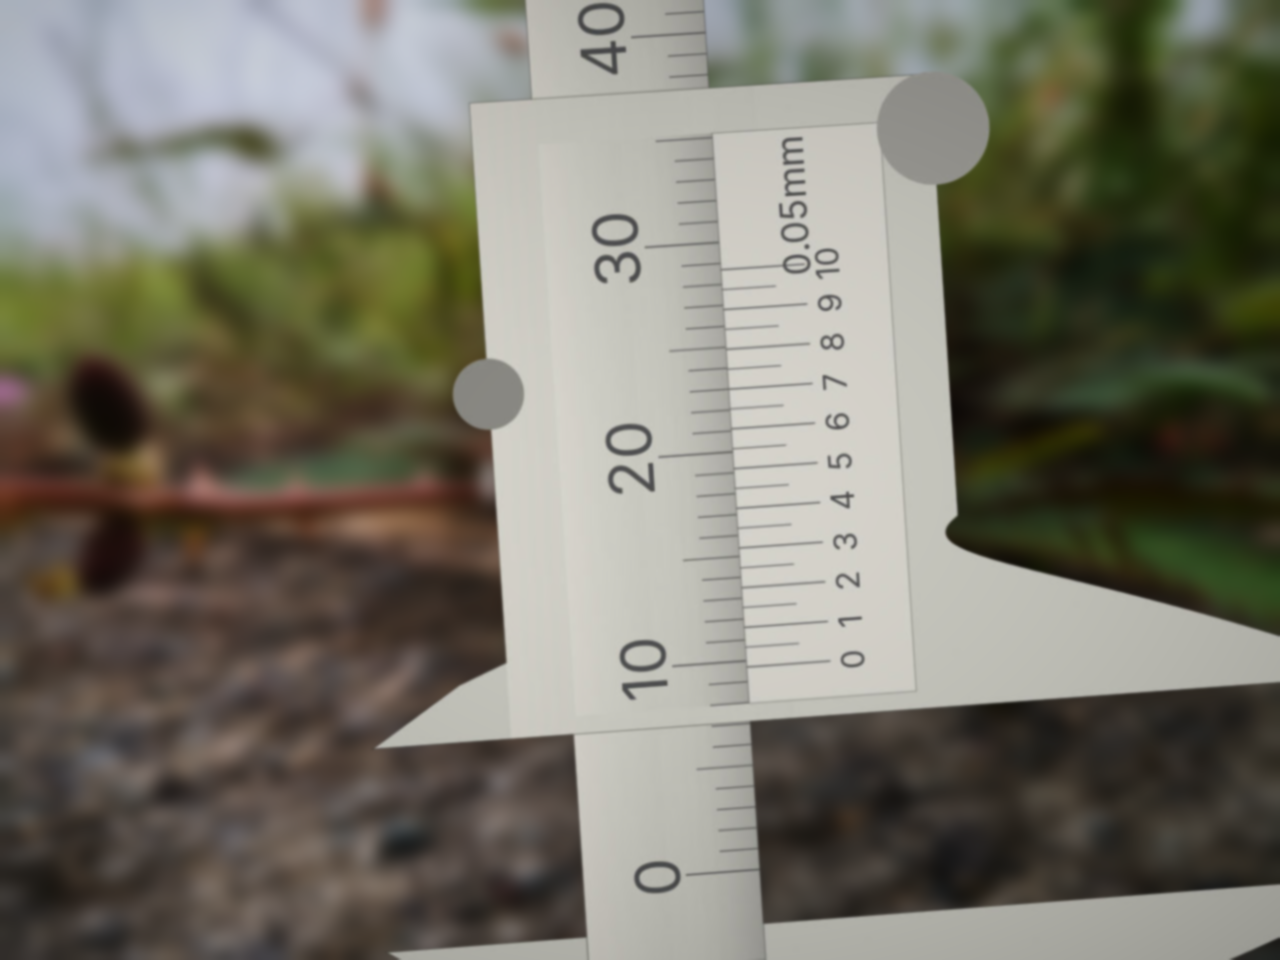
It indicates 9.7; mm
